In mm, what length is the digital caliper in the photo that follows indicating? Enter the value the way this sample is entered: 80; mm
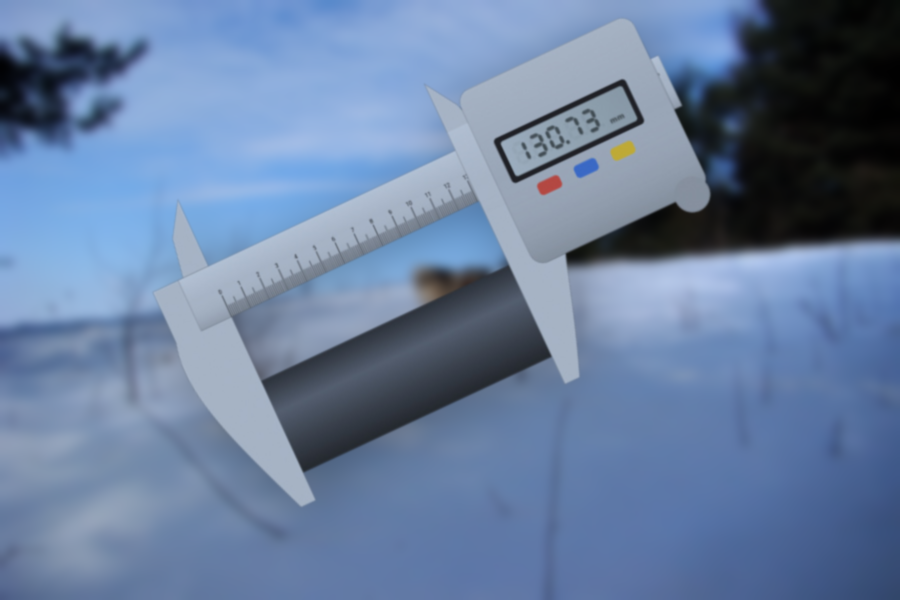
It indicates 130.73; mm
